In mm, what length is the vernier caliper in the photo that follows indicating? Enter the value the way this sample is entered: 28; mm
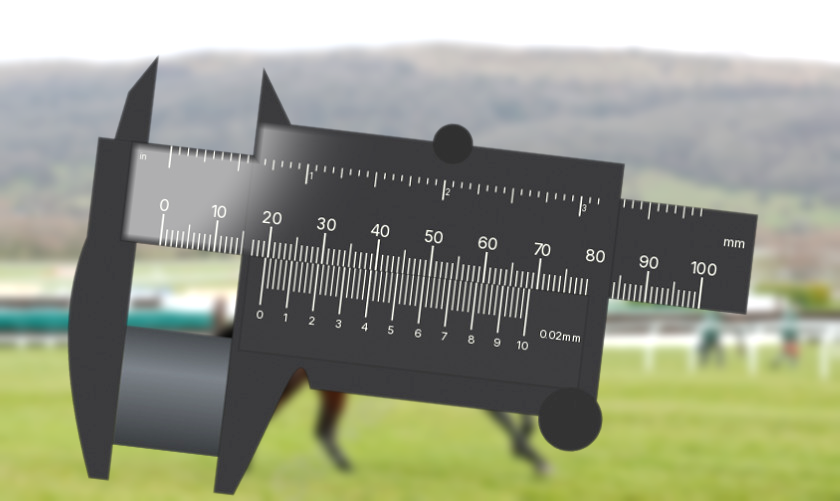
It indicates 19.6; mm
